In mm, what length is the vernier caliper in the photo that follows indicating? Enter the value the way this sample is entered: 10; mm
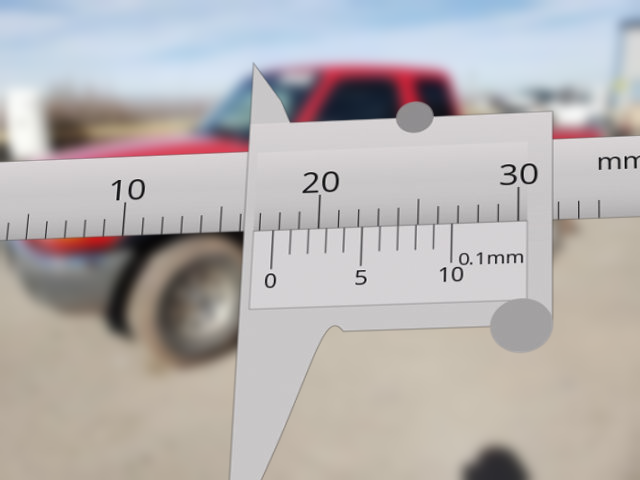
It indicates 17.7; mm
